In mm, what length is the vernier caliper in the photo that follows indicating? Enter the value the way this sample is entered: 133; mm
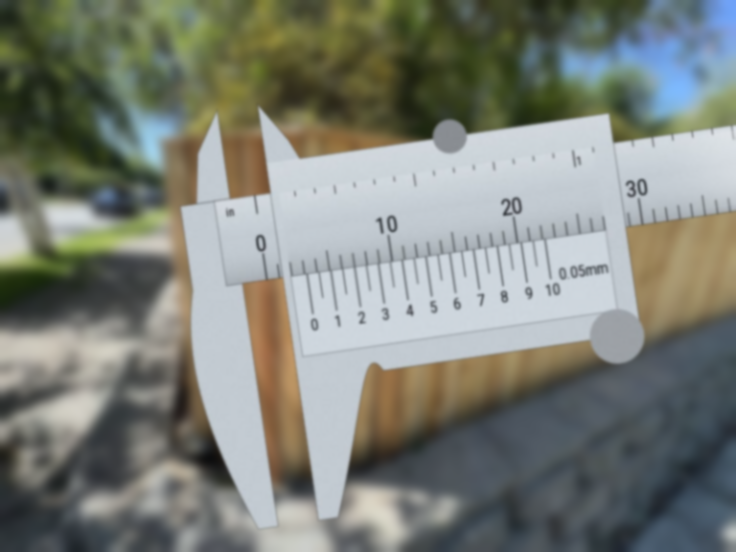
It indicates 3.2; mm
